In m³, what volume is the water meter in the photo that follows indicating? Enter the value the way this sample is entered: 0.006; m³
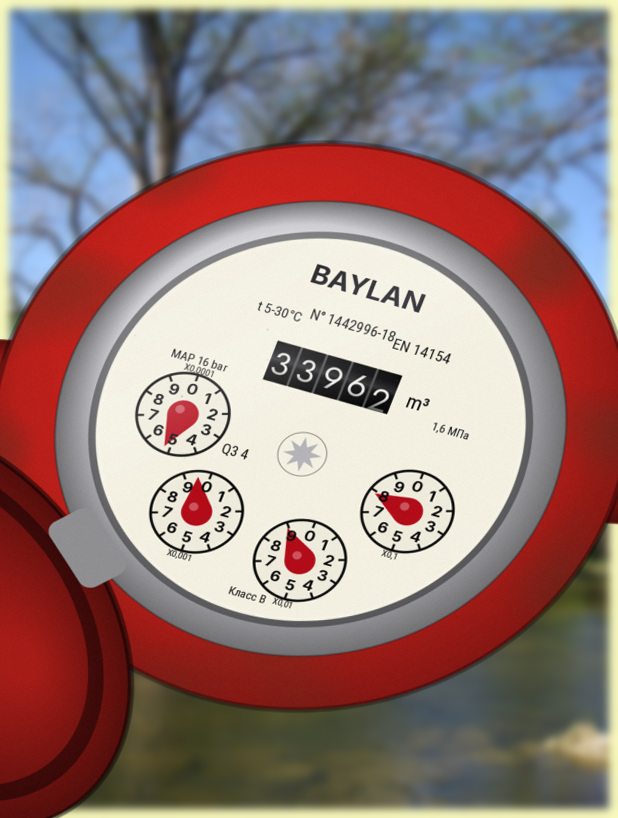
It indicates 33961.7895; m³
